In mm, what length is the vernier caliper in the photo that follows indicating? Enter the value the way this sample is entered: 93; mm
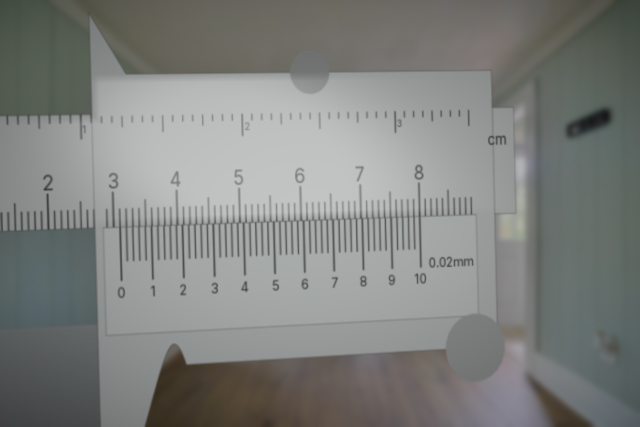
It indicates 31.0; mm
